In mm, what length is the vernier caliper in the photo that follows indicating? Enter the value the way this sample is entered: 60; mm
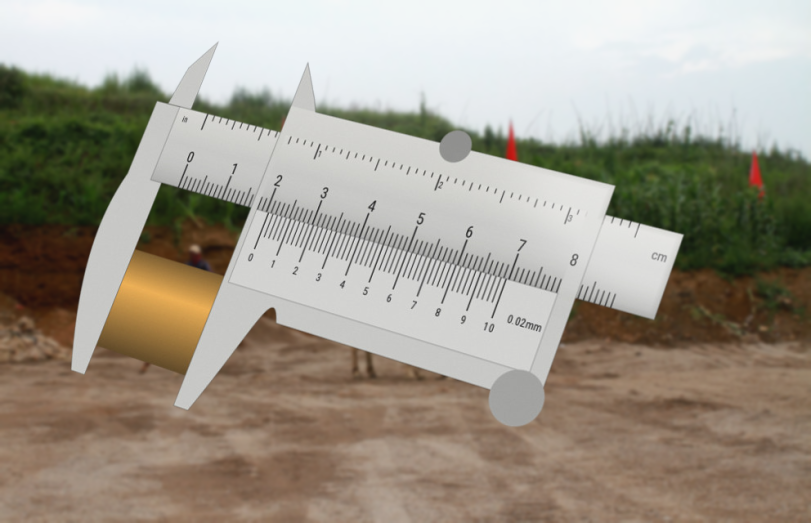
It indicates 20.5; mm
